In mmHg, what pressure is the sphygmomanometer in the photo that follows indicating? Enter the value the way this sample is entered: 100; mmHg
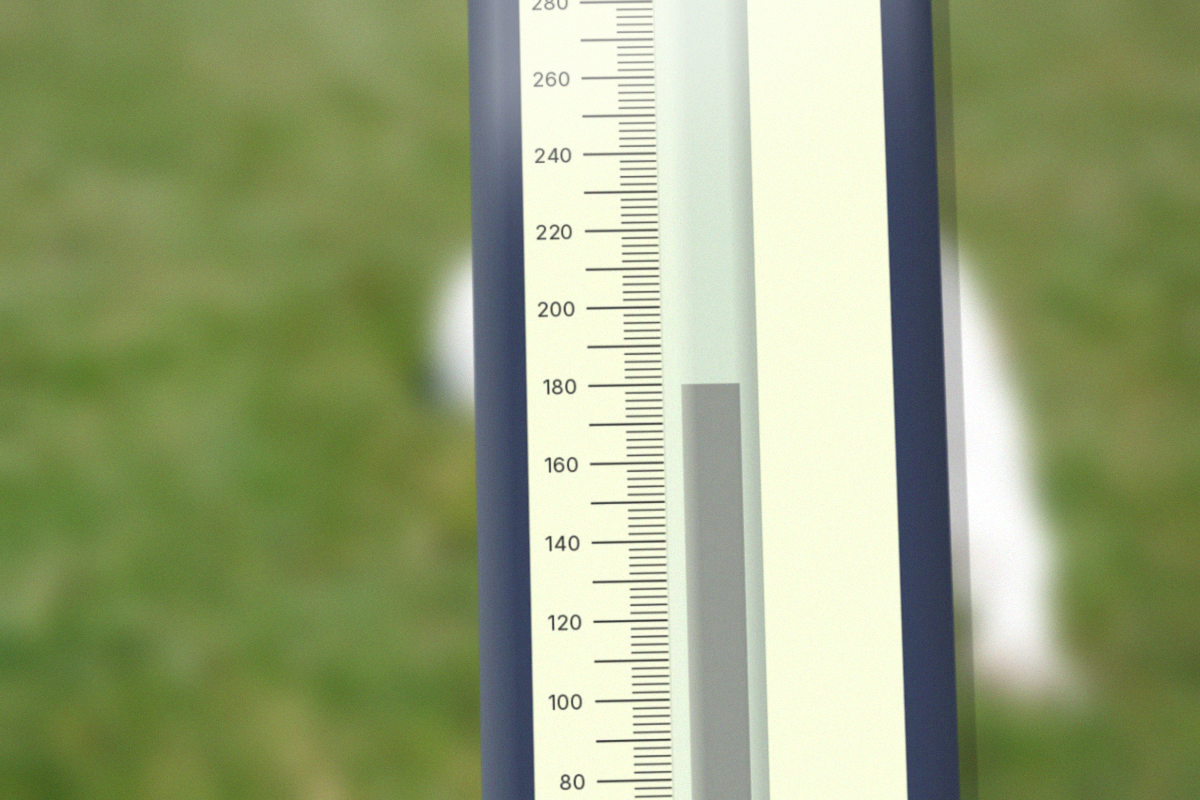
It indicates 180; mmHg
